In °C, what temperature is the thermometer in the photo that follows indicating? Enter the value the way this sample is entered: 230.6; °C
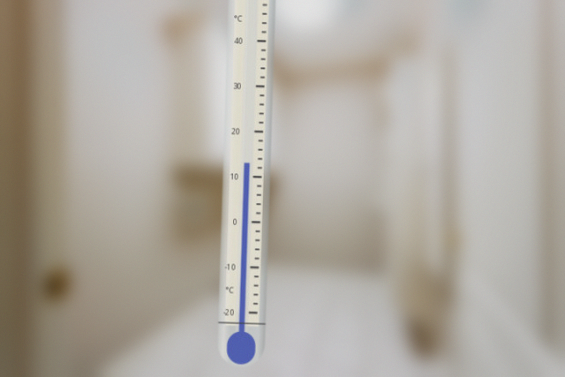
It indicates 13; °C
